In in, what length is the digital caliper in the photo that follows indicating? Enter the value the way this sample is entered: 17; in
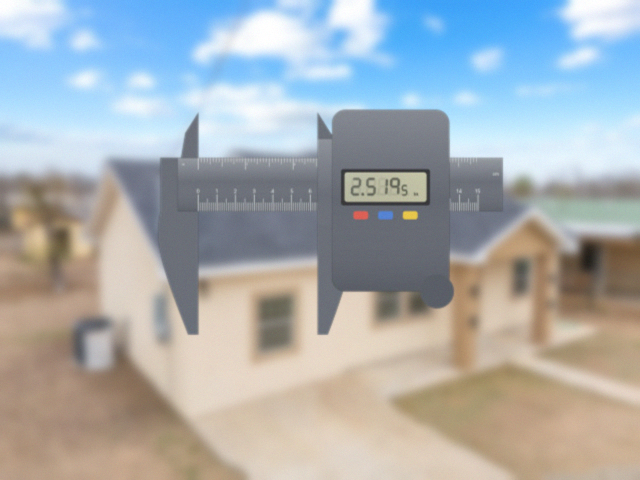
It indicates 2.5195; in
